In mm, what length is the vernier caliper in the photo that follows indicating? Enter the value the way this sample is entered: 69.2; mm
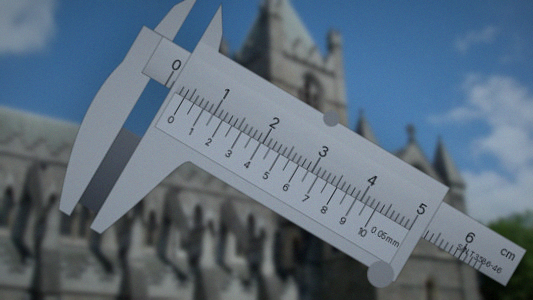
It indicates 4.0; mm
